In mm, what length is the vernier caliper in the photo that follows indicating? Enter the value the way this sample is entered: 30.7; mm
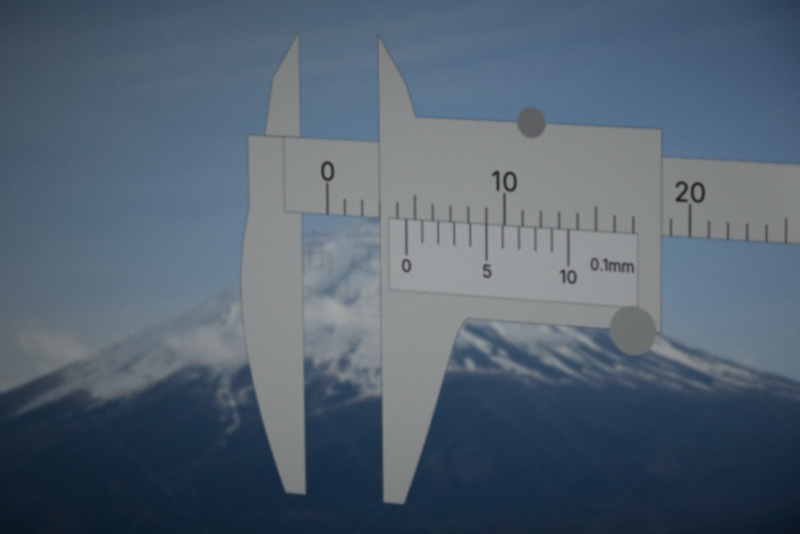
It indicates 4.5; mm
